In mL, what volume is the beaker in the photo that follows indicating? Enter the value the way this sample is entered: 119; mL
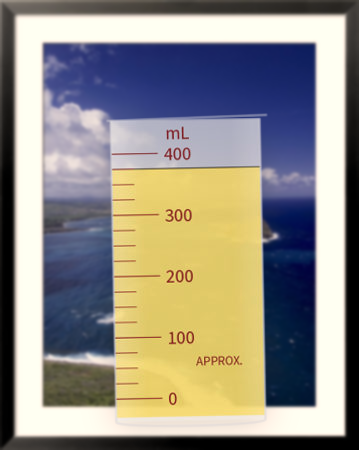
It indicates 375; mL
